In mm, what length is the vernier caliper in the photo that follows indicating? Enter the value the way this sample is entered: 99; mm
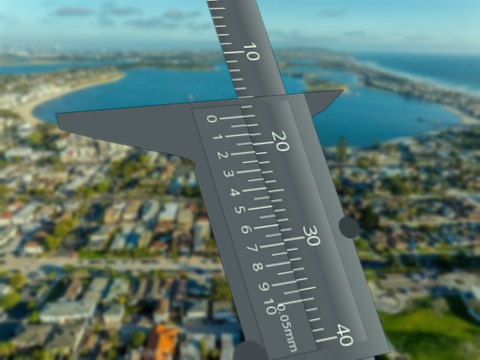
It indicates 17.0; mm
